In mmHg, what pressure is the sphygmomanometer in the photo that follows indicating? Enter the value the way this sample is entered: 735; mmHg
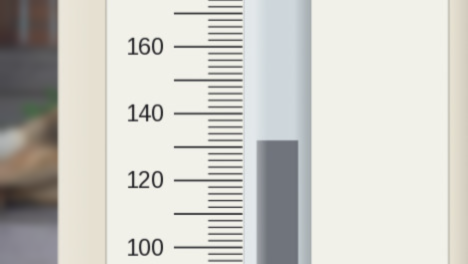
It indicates 132; mmHg
